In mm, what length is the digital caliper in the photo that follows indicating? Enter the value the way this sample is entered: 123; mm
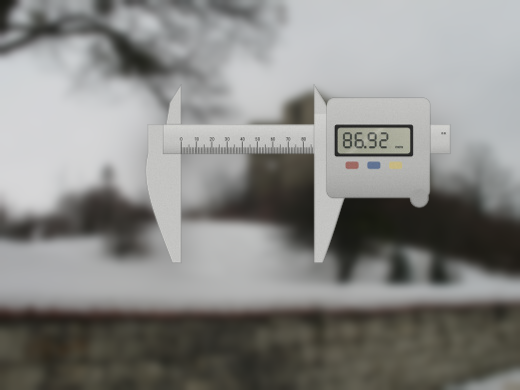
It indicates 86.92; mm
